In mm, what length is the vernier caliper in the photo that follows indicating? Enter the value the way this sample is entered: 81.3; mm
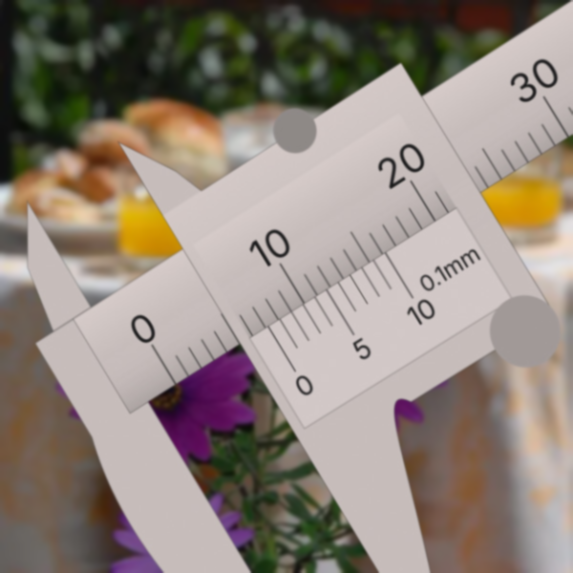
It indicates 7.2; mm
